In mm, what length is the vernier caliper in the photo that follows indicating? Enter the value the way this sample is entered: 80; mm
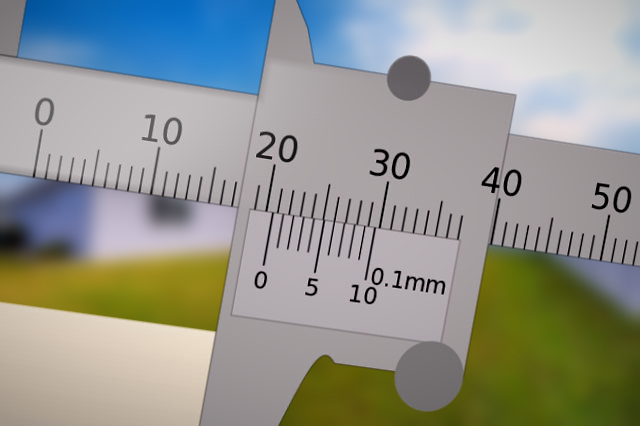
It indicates 20.6; mm
